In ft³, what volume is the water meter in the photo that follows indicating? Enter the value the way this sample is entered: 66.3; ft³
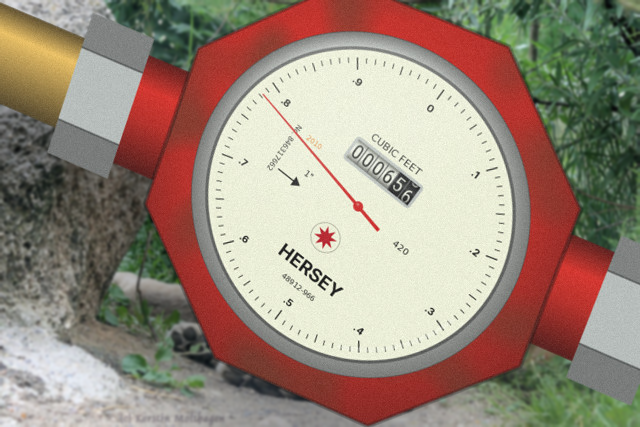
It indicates 655.78; ft³
